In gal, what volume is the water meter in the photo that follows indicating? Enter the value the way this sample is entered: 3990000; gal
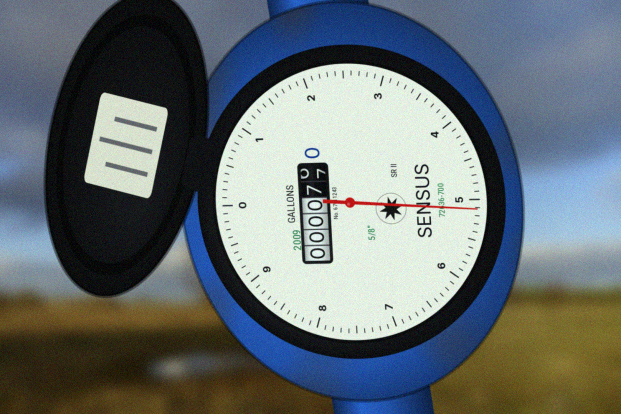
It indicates 765.1; gal
